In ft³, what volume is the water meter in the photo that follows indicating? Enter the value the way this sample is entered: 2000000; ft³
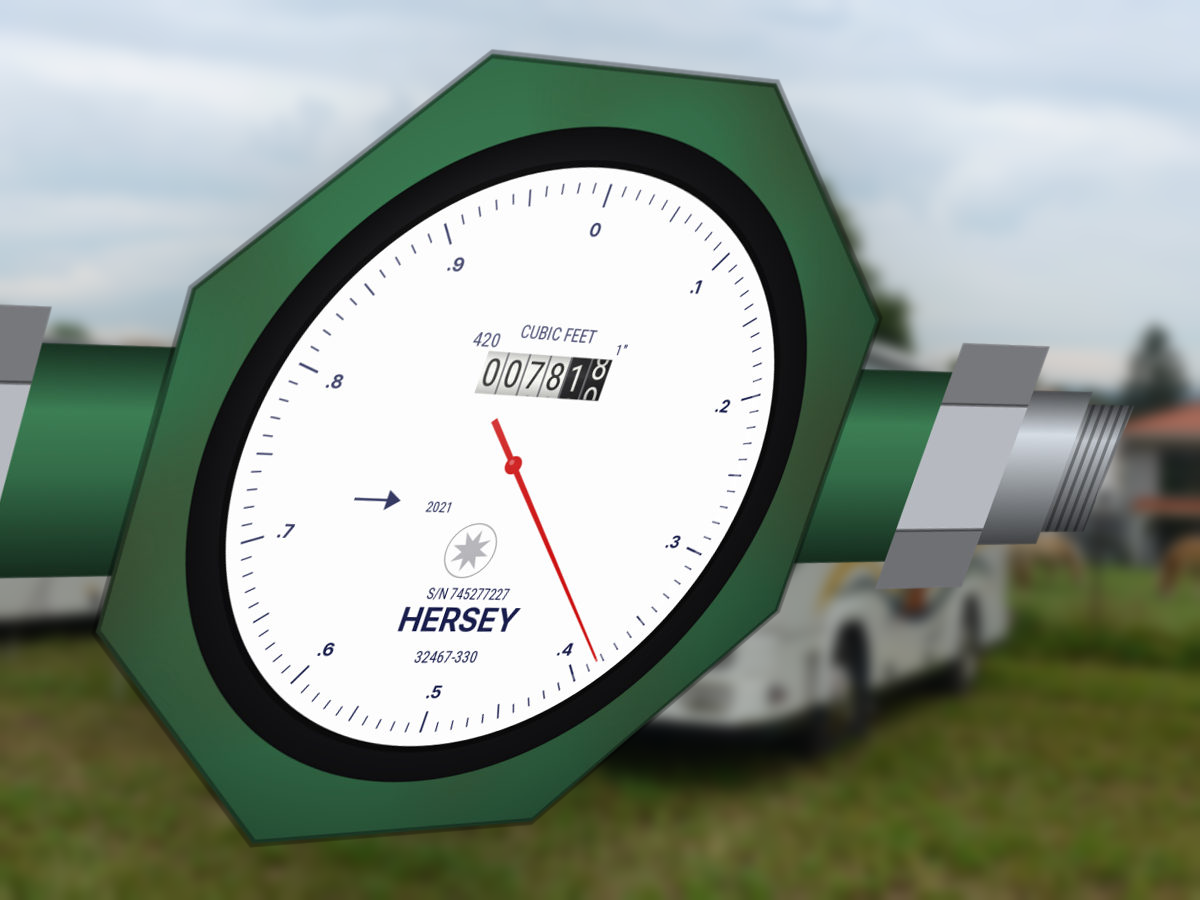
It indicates 7818.38; ft³
